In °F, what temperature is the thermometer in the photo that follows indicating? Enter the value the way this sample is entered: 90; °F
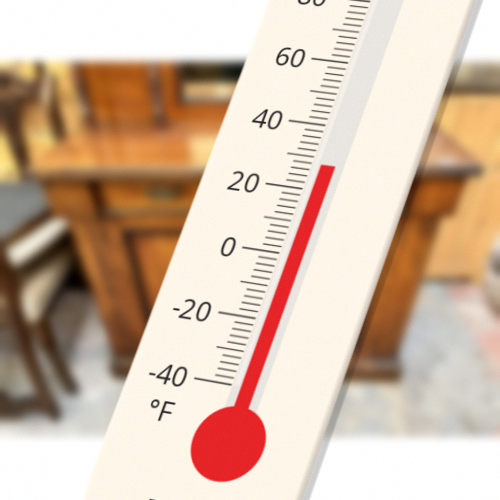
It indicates 28; °F
